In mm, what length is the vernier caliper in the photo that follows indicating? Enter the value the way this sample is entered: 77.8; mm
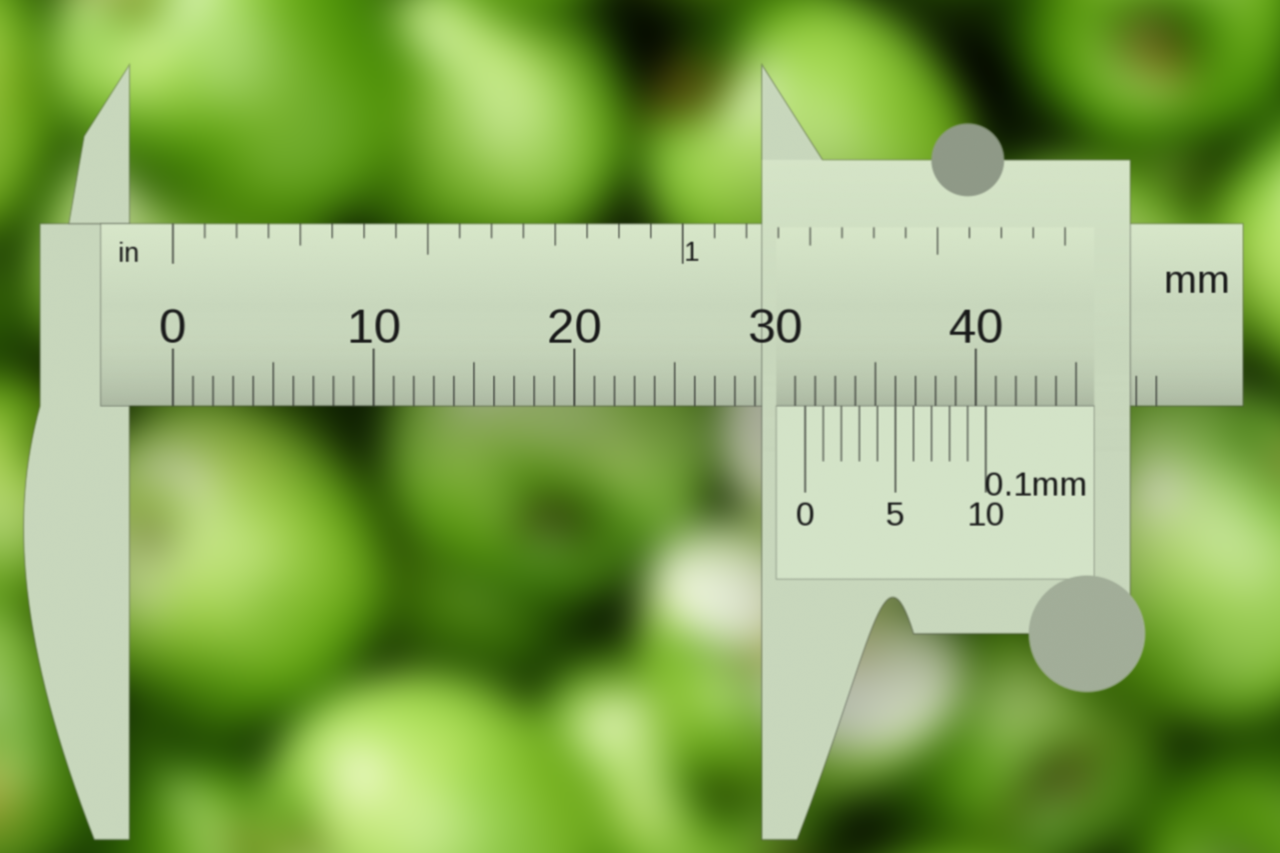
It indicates 31.5; mm
